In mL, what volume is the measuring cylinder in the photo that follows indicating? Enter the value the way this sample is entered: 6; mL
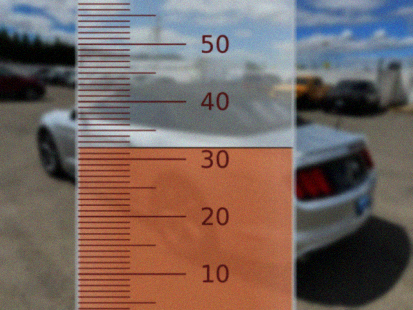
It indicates 32; mL
